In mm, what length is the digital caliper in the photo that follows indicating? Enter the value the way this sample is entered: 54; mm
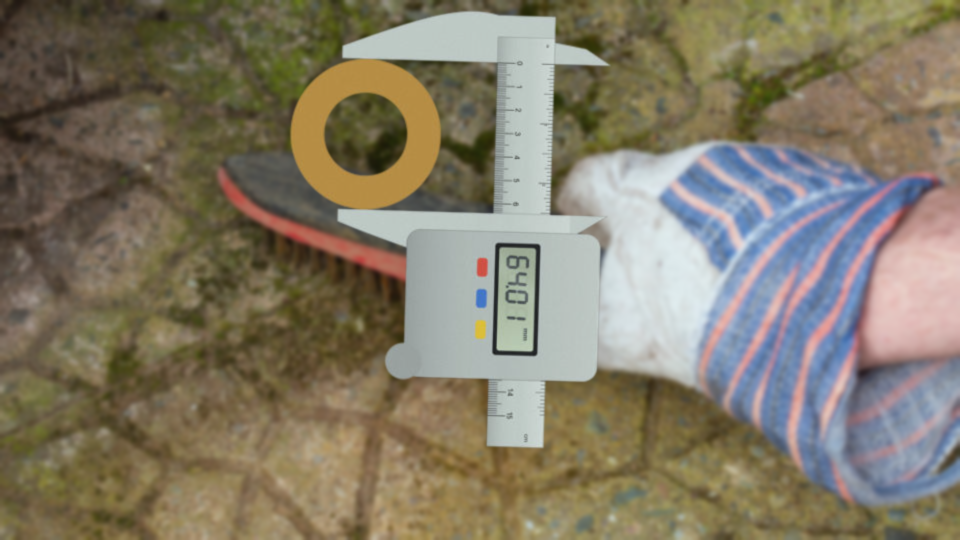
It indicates 64.01; mm
